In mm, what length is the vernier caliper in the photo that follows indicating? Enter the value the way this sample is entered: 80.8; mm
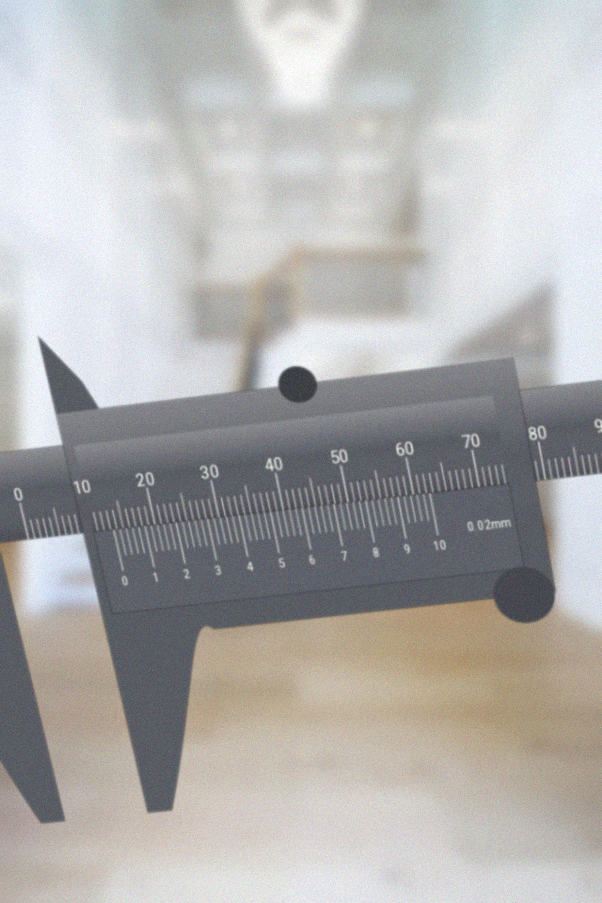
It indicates 13.5; mm
